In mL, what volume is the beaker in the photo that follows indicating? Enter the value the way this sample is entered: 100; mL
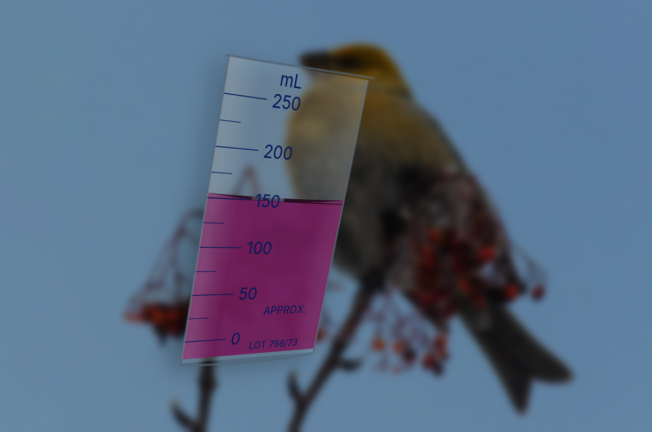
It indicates 150; mL
